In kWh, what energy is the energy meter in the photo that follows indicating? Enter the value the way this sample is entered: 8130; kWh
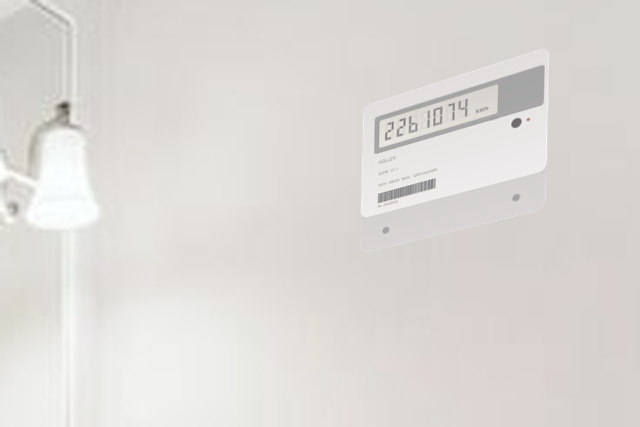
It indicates 2261074; kWh
